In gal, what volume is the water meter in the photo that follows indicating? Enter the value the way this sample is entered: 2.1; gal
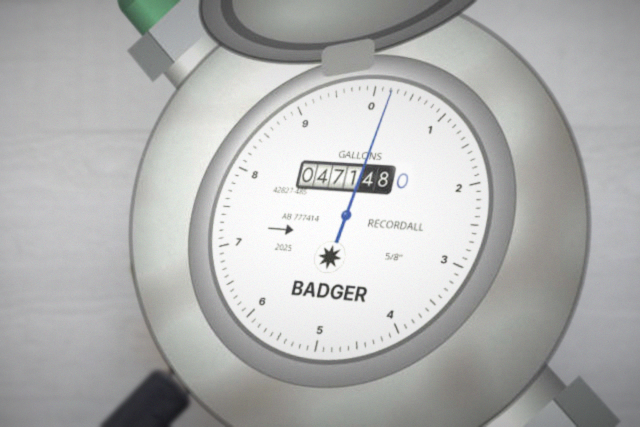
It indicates 471480.2; gal
